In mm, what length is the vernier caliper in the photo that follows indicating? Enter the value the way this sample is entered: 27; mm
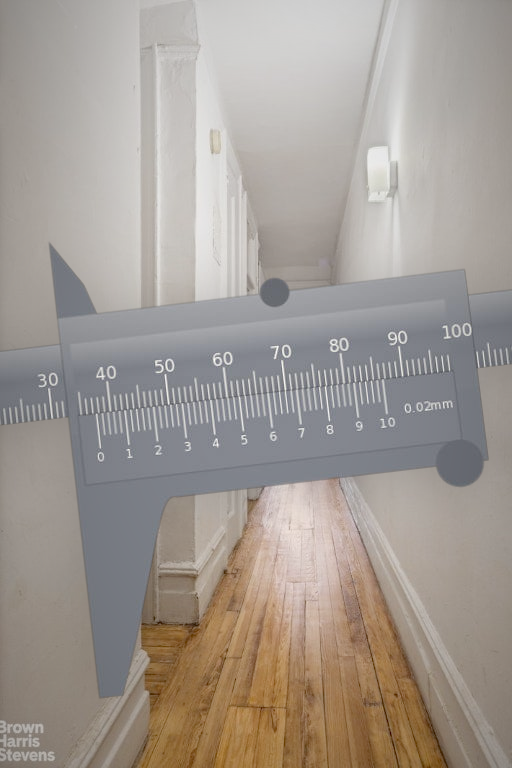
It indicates 37.6; mm
